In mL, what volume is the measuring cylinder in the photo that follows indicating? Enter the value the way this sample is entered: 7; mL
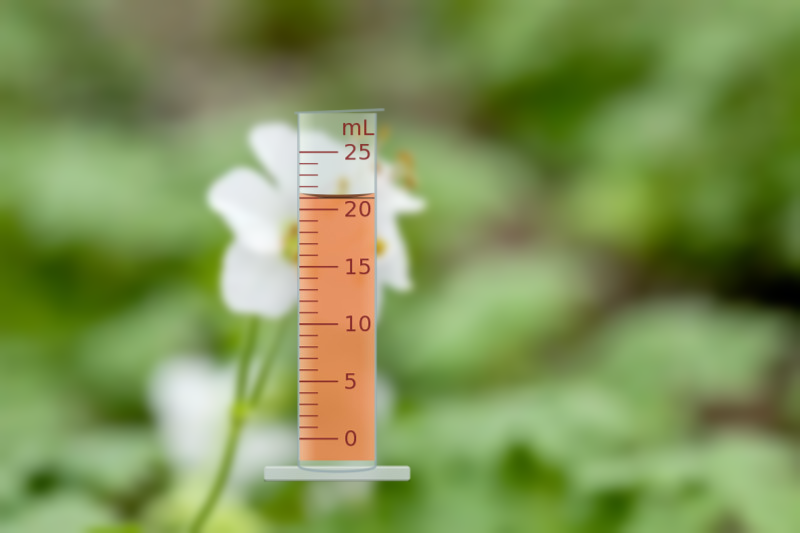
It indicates 21; mL
